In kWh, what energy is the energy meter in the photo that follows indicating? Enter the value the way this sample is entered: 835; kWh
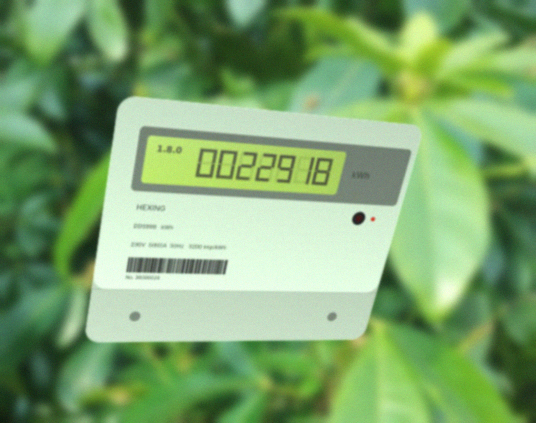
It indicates 22918; kWh
